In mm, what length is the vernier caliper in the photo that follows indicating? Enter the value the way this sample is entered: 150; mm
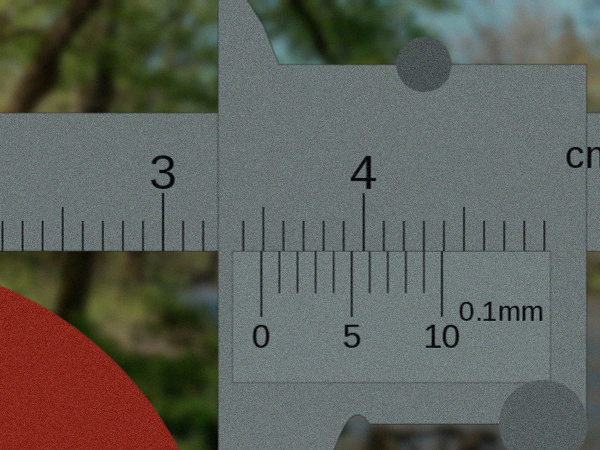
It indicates 34.9; mm
